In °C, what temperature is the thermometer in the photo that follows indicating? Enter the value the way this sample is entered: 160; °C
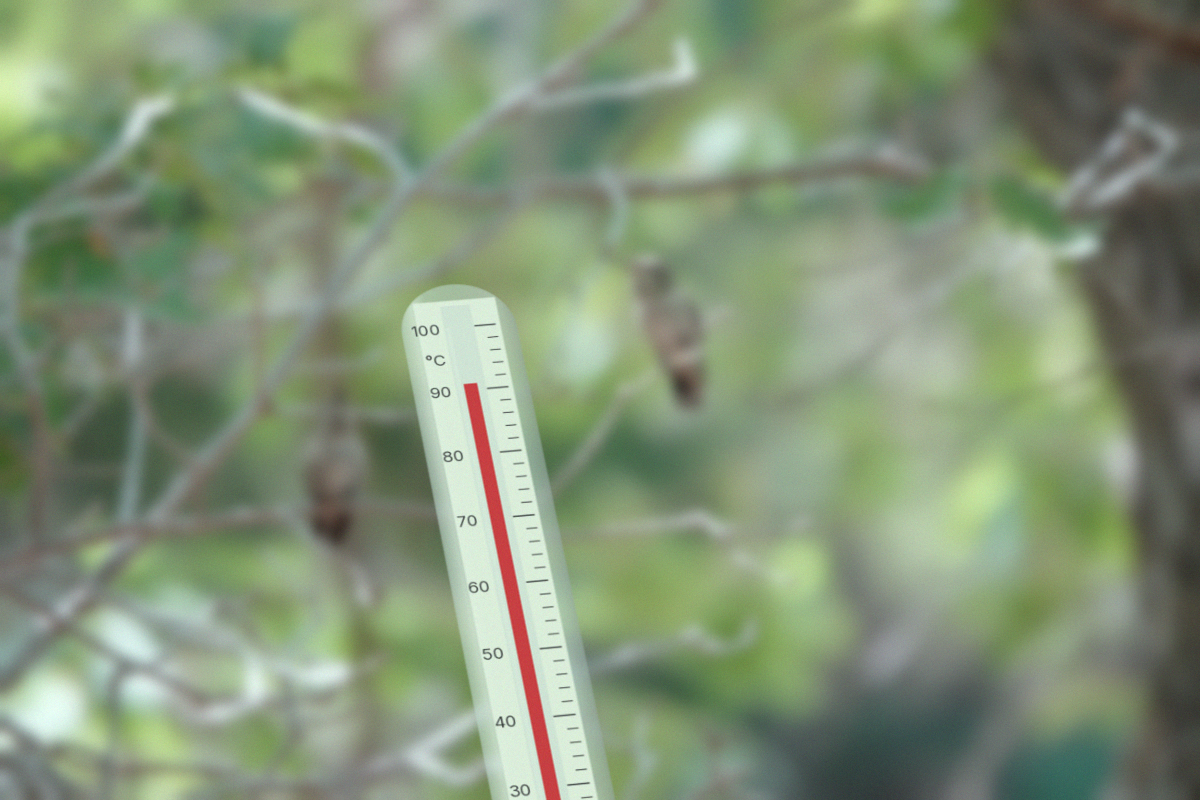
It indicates 91; °C
